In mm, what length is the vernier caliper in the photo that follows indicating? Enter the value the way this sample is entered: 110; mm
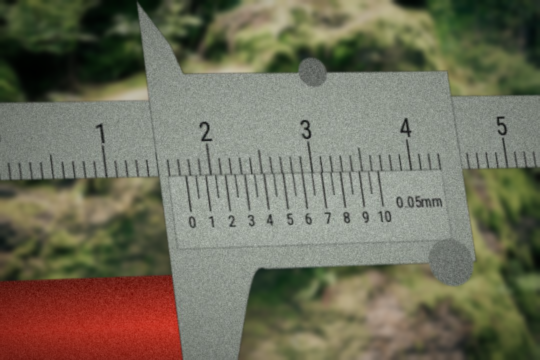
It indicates 17.6; mm
